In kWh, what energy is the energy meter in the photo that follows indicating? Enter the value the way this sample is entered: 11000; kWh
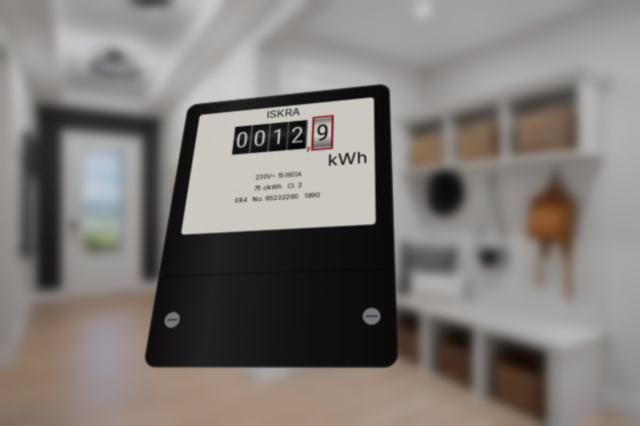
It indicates 12.9; kWh
